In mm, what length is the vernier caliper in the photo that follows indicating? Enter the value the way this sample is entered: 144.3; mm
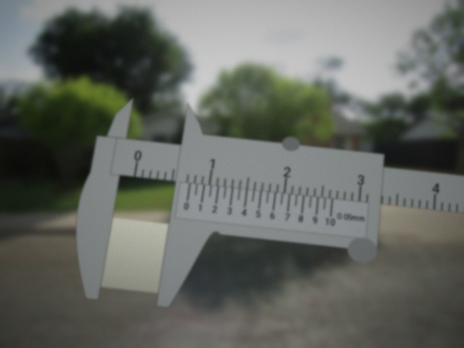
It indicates 7.4; mm
